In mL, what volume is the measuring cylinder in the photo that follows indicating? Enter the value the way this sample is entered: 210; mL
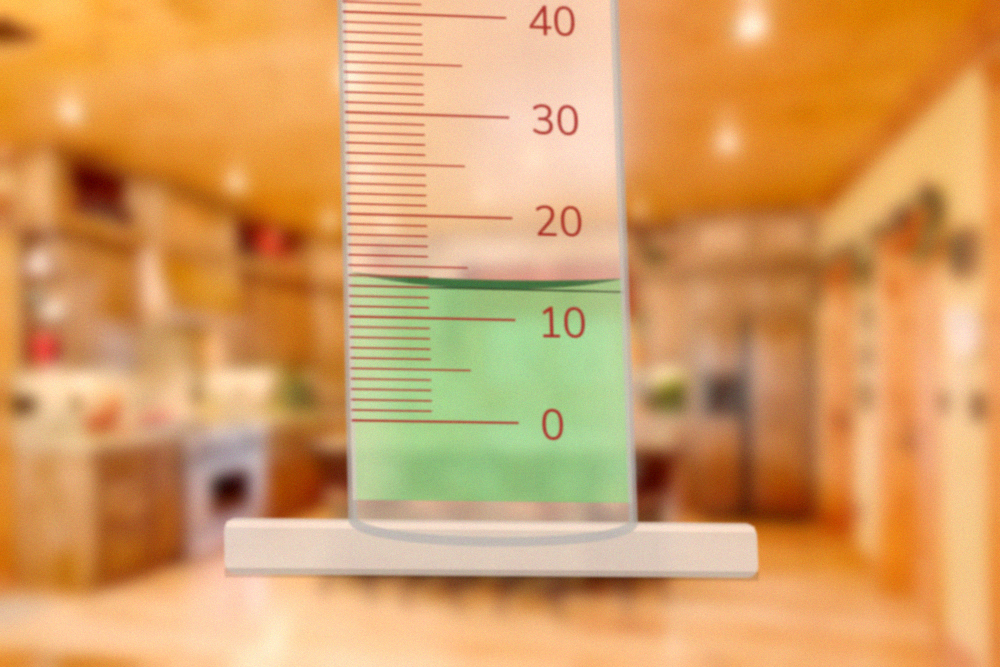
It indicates 13; mL
